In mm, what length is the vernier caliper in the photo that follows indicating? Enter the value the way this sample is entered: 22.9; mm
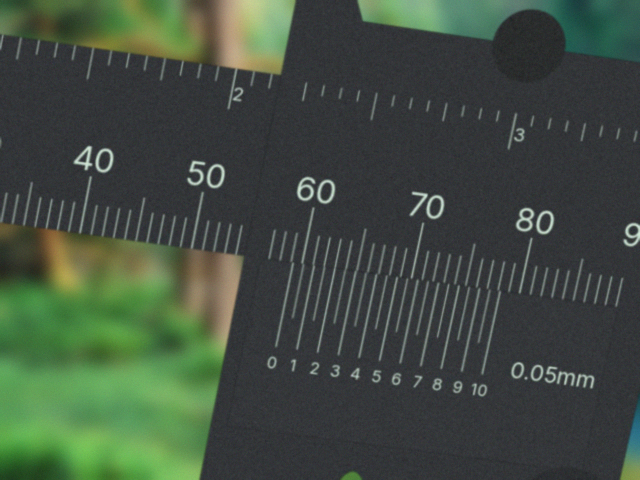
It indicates 59.2; mm
